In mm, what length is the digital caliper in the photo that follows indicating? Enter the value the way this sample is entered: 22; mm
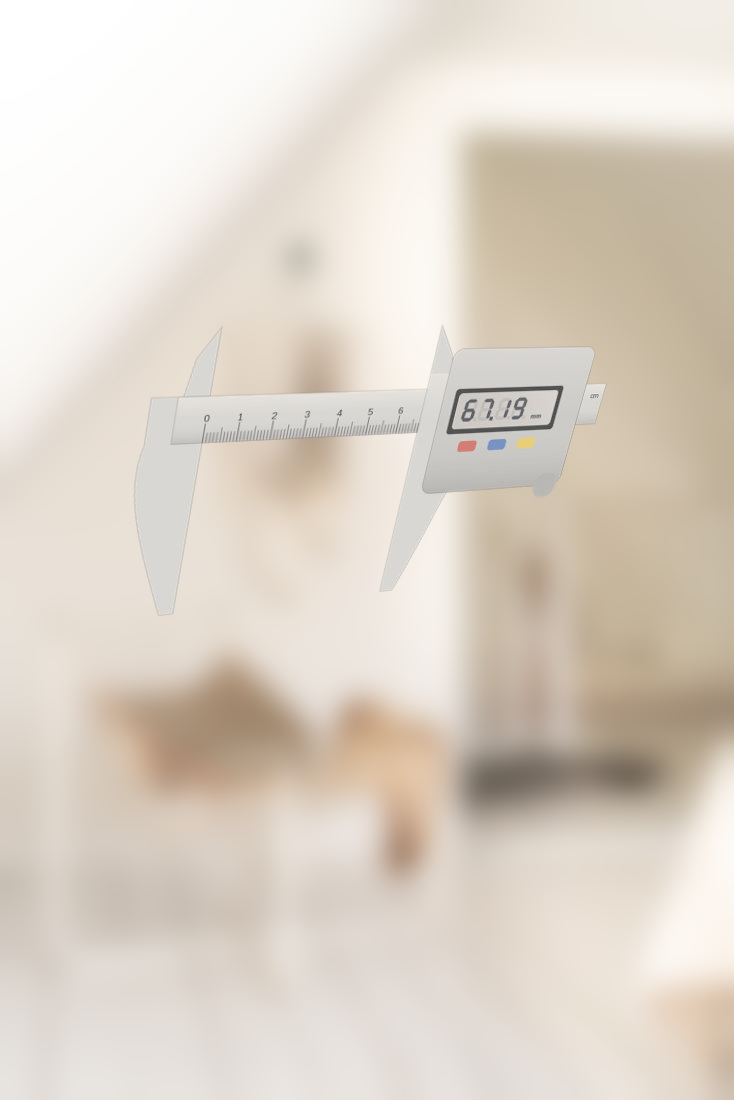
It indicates 67.19; mm
